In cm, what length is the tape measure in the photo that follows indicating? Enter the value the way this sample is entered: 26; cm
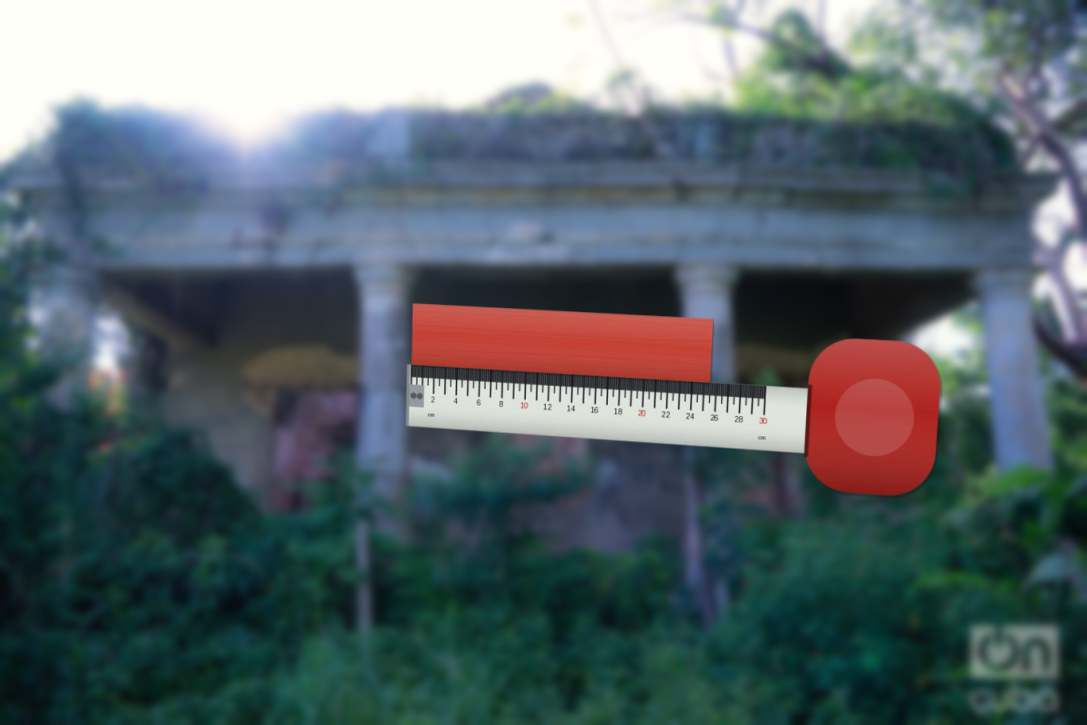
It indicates 25.5; cm
